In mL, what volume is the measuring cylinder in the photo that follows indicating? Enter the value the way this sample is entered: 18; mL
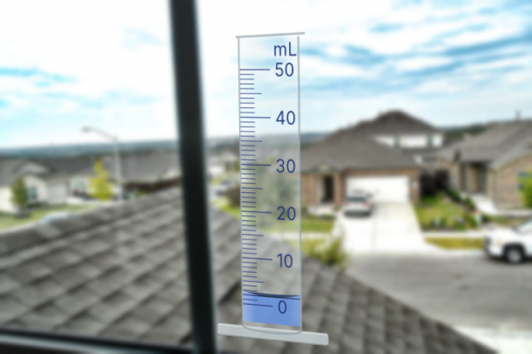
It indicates 2; mL
